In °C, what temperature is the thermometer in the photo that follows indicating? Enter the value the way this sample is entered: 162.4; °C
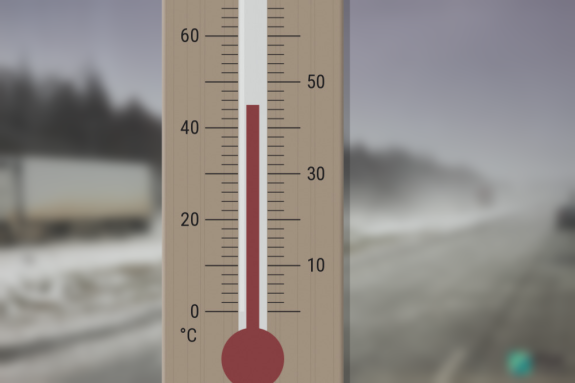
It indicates 45; °C
